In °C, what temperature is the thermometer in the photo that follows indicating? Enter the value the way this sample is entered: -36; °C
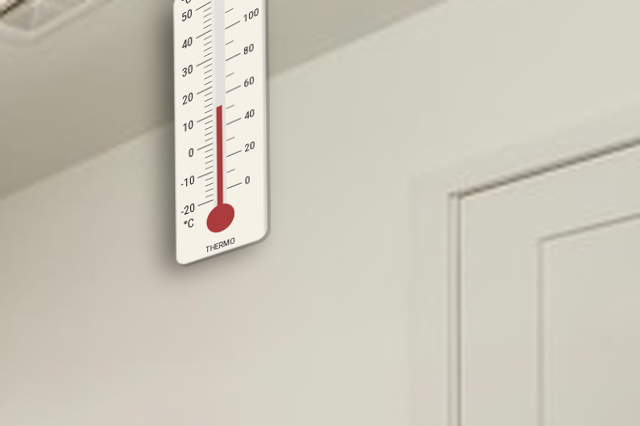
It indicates 12; °C
